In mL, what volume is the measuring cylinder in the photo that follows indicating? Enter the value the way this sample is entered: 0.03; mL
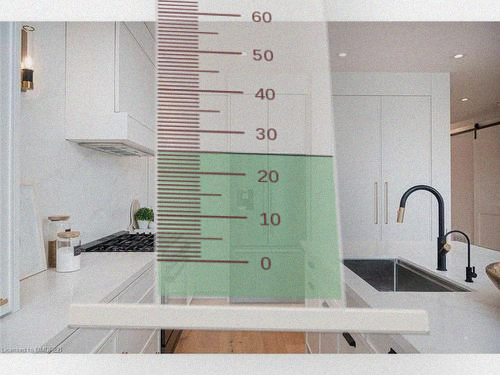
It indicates 25; mL
